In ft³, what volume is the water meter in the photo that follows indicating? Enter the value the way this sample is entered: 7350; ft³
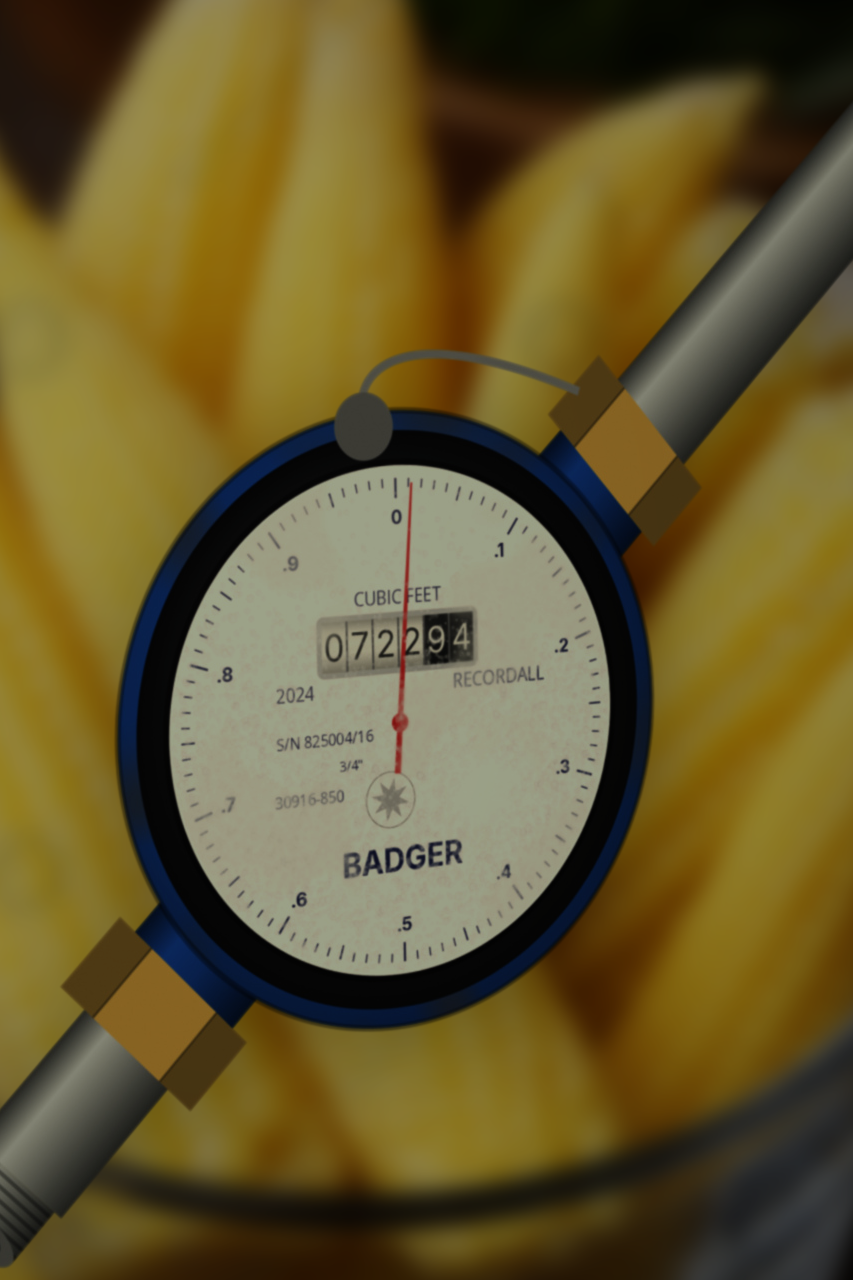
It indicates 72294.01; ft³
